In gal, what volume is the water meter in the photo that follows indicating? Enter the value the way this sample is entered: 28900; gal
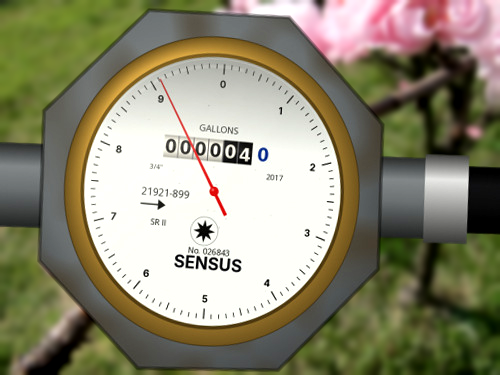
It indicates 39.1; gal
